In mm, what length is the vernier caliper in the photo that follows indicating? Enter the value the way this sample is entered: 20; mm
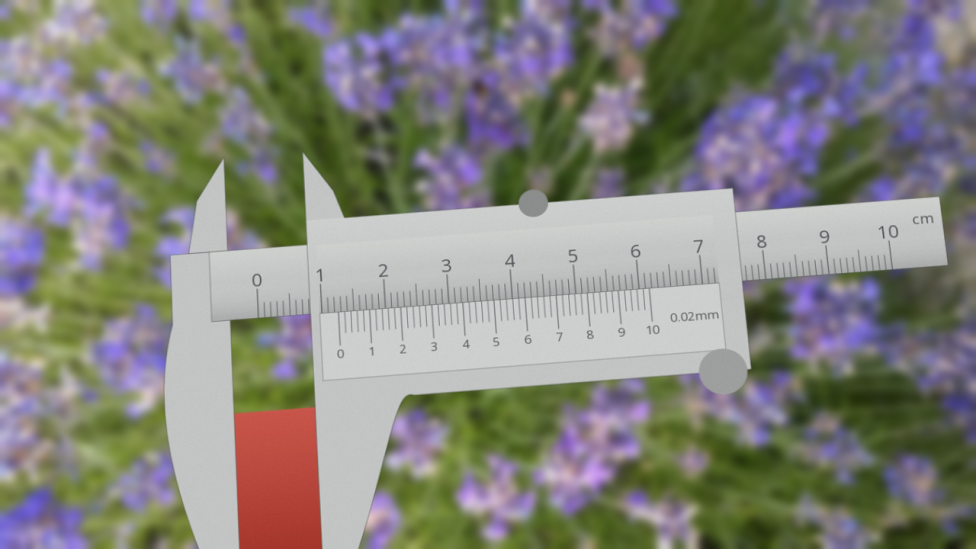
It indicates 12.6; mm
